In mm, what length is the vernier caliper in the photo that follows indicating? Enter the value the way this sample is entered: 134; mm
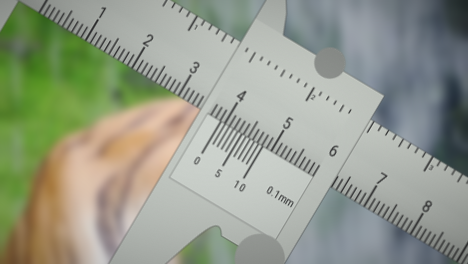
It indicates 39.2; mm
